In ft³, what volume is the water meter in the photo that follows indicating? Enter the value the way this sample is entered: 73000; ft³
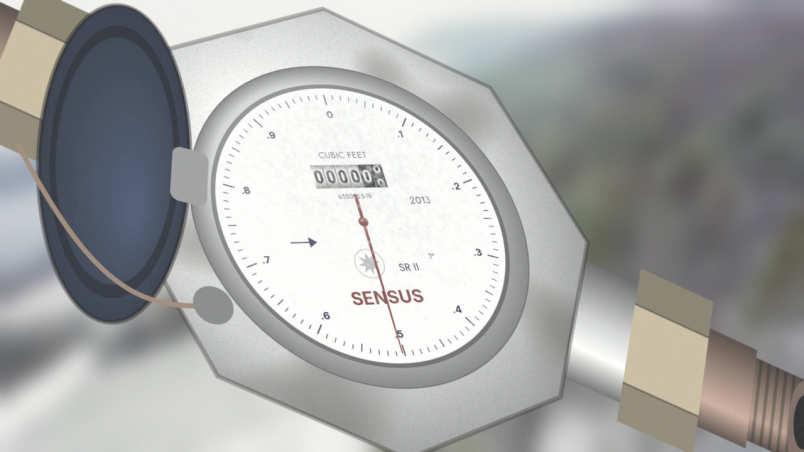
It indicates 8.50; ft³
